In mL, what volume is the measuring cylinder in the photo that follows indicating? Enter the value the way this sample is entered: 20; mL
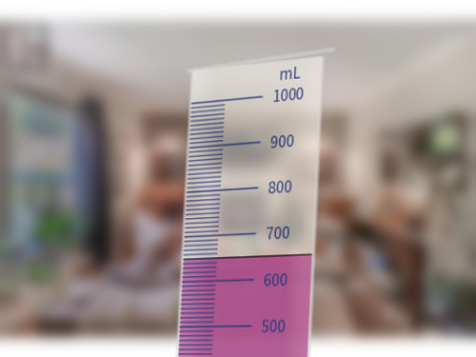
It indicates 650; mL
